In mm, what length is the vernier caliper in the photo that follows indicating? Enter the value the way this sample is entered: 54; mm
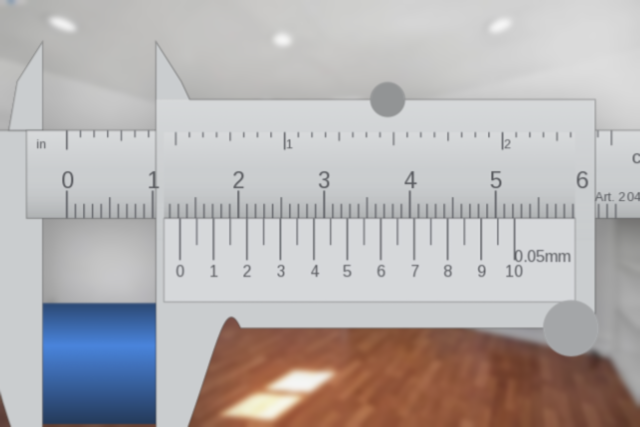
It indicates 13.2; mm
